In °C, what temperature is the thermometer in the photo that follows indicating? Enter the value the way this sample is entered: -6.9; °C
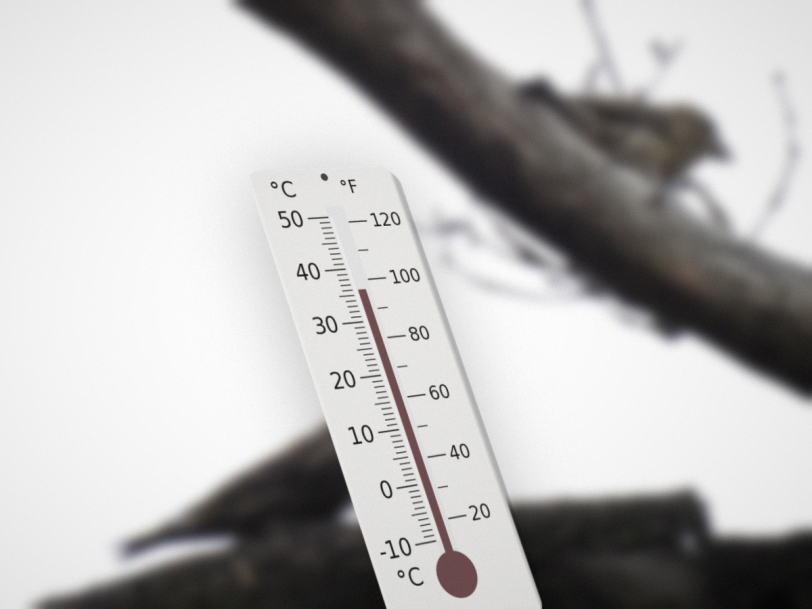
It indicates 36; °C
